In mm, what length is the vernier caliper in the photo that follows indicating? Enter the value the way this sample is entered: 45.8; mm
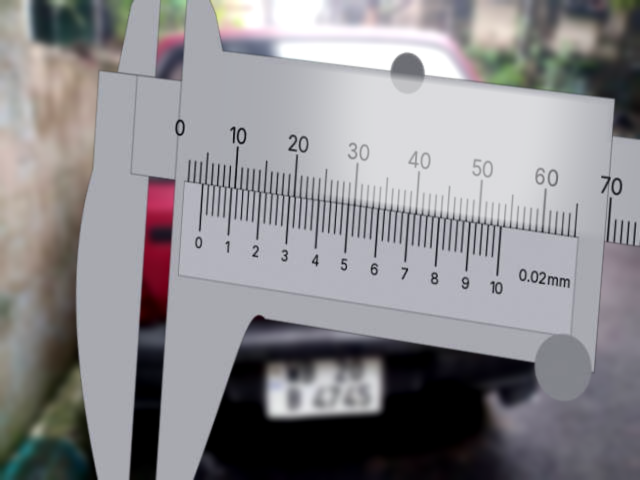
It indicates 4.5; mm
